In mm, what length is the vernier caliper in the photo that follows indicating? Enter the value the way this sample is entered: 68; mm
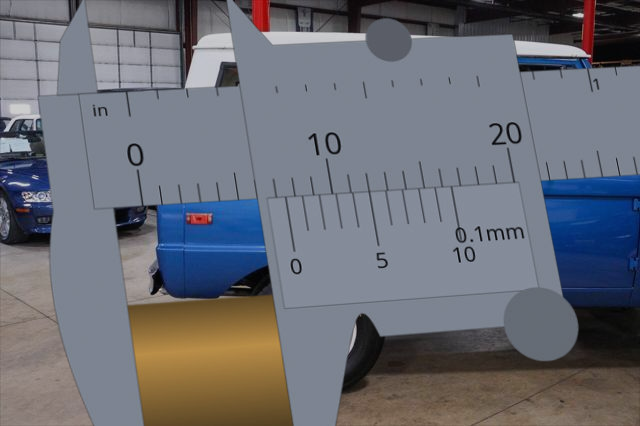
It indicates 7.5; mm
